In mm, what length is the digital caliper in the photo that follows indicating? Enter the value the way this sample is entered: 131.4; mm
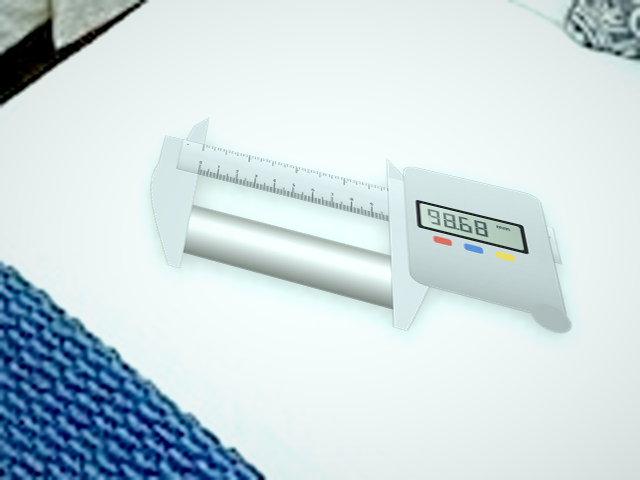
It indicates 98.68; mm
